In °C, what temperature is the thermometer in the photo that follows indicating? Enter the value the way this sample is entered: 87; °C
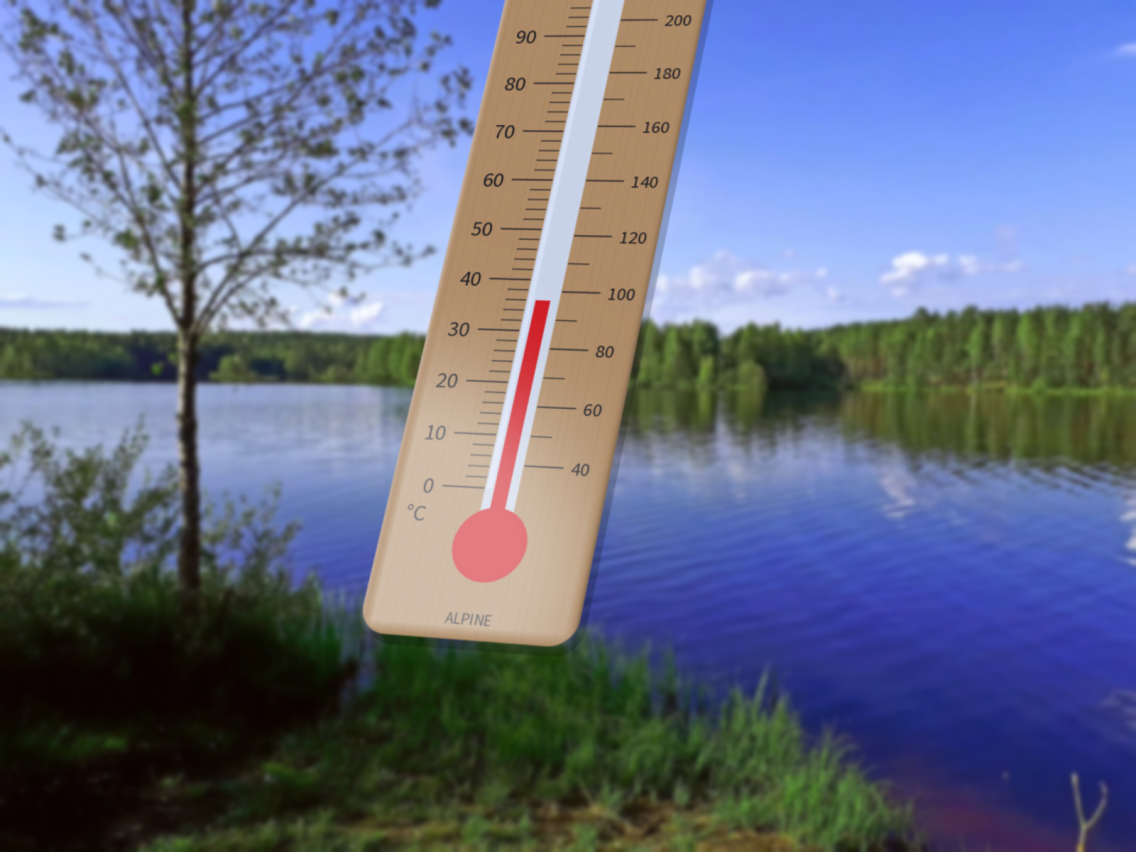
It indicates 36; °C
